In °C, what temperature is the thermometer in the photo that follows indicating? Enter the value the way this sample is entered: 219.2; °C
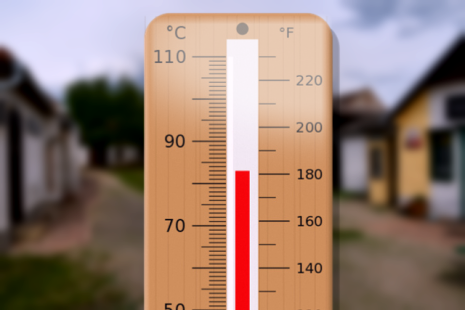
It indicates 83; °C
